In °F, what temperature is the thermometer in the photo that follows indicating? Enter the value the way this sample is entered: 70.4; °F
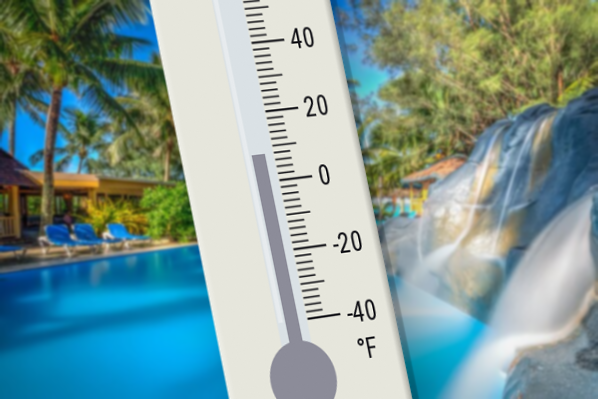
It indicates 8; °F
